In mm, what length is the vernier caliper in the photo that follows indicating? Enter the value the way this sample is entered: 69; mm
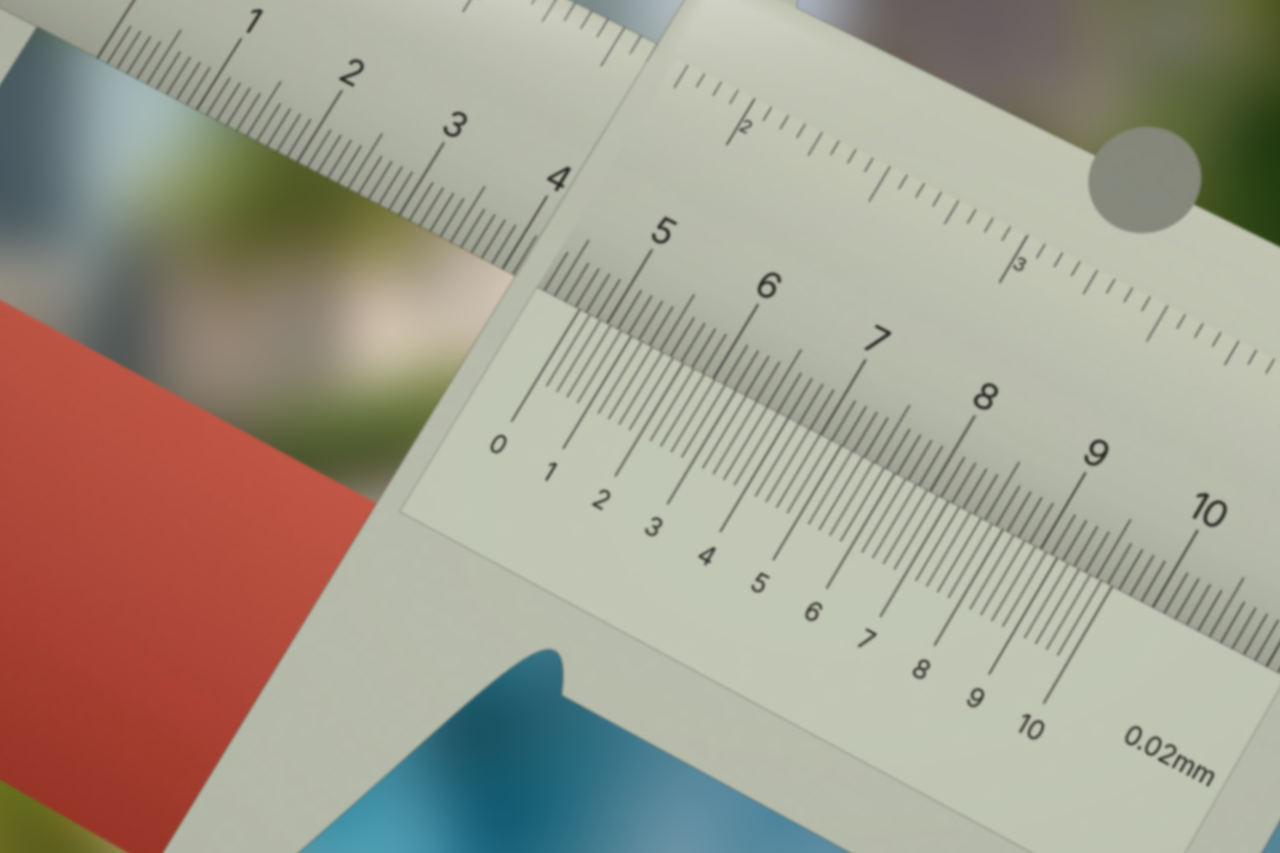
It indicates 47.4; mm
